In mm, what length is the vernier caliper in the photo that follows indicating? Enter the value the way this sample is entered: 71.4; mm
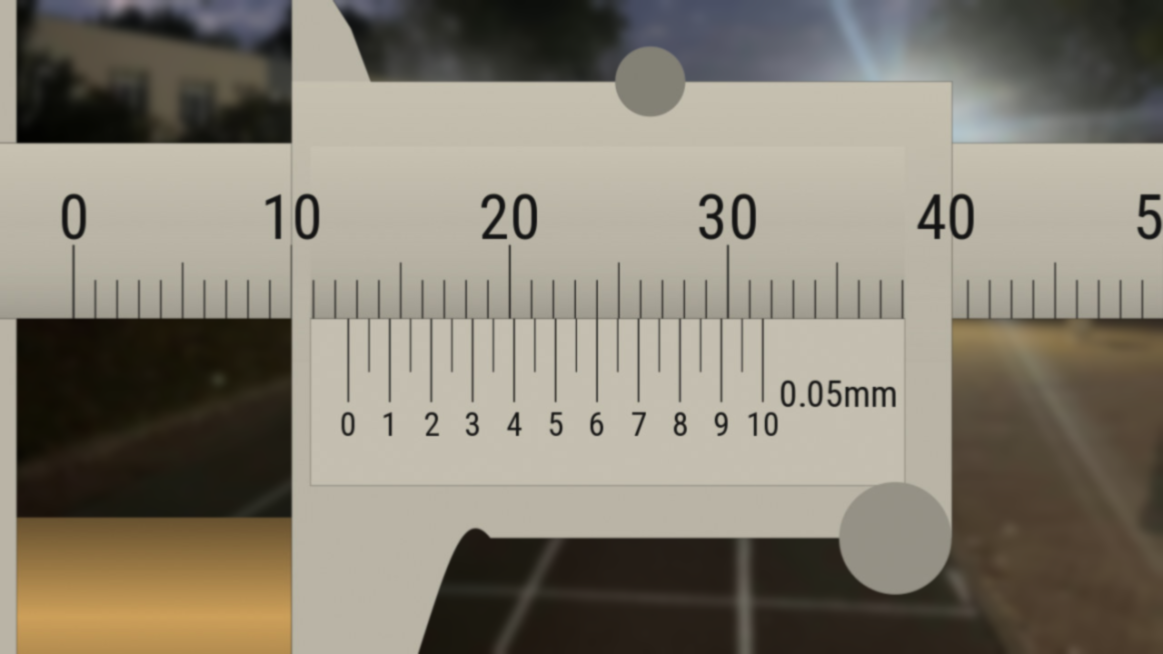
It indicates 12.6; mm
